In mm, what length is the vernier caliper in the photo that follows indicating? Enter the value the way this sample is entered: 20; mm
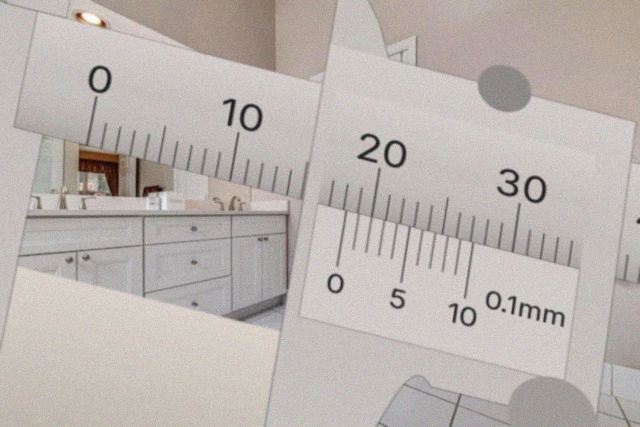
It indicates 18.2; mm
